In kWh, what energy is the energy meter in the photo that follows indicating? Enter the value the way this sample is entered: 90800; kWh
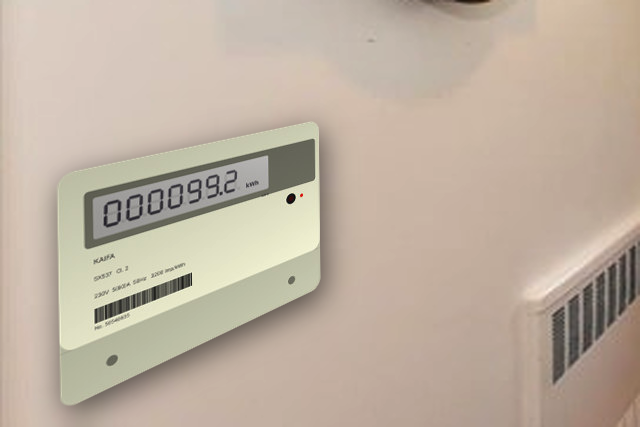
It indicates 99.2; kWh
